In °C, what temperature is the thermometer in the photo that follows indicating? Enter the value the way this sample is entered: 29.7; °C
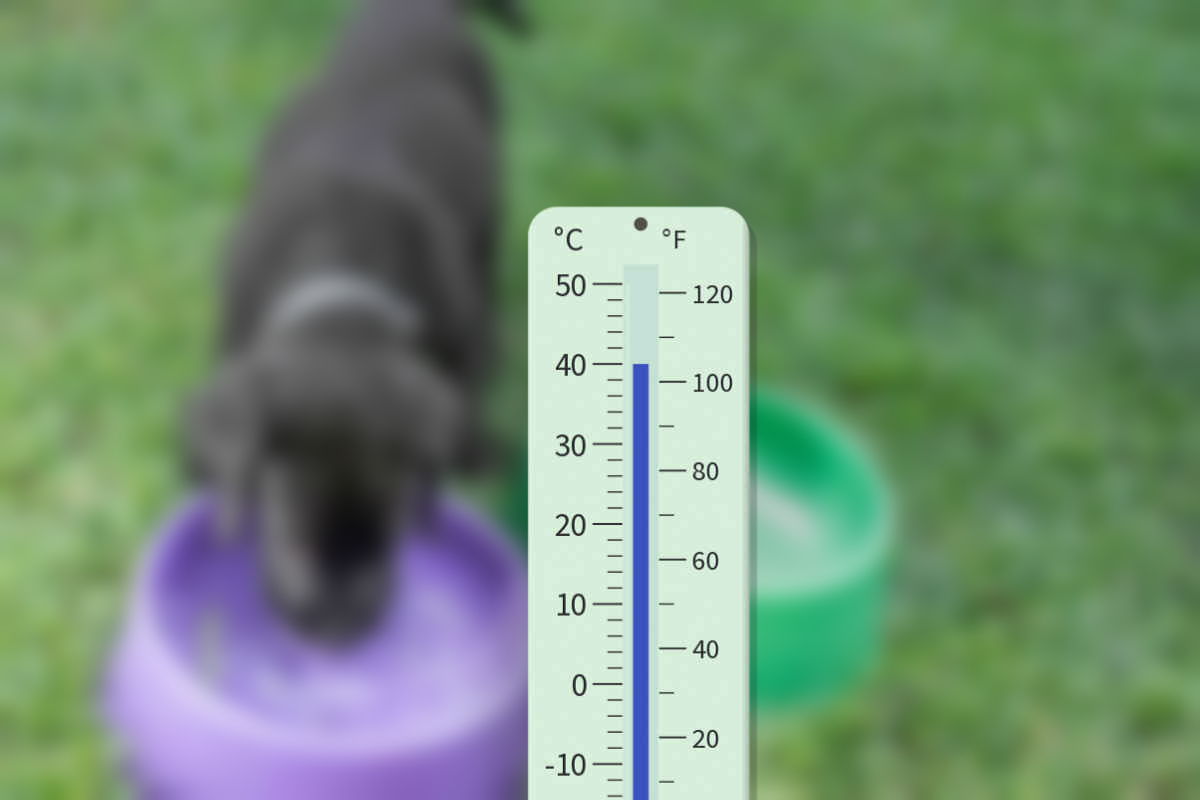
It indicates 40; °C
